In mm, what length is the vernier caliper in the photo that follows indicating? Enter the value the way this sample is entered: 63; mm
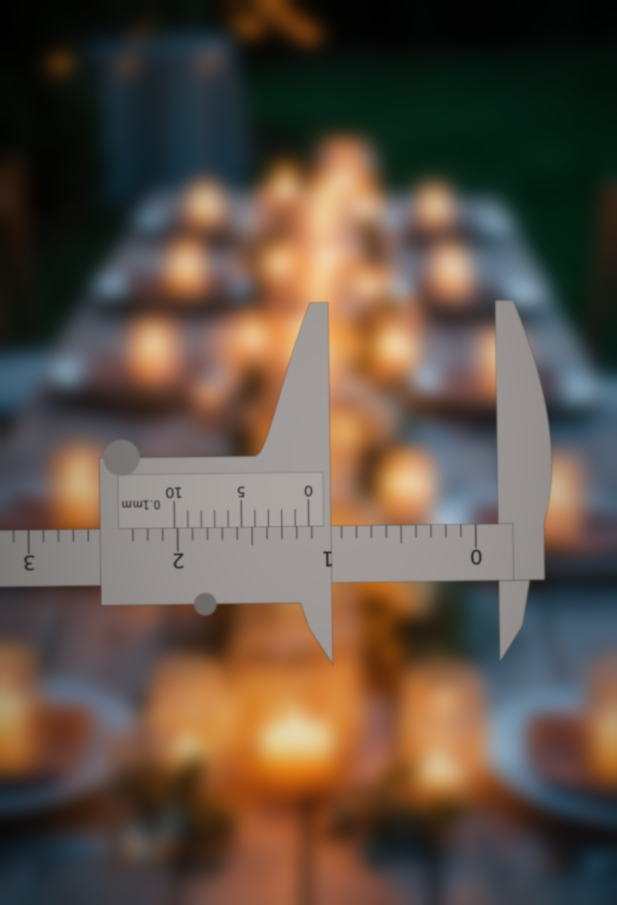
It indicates 11.2; mm
